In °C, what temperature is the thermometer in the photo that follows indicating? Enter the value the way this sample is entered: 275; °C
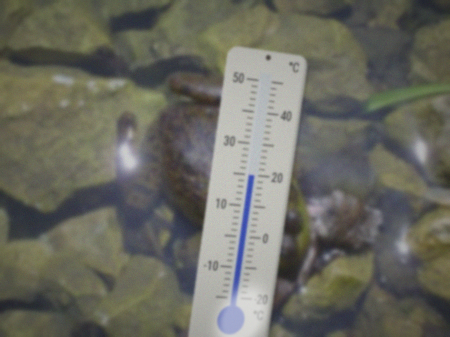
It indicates 20; °C
